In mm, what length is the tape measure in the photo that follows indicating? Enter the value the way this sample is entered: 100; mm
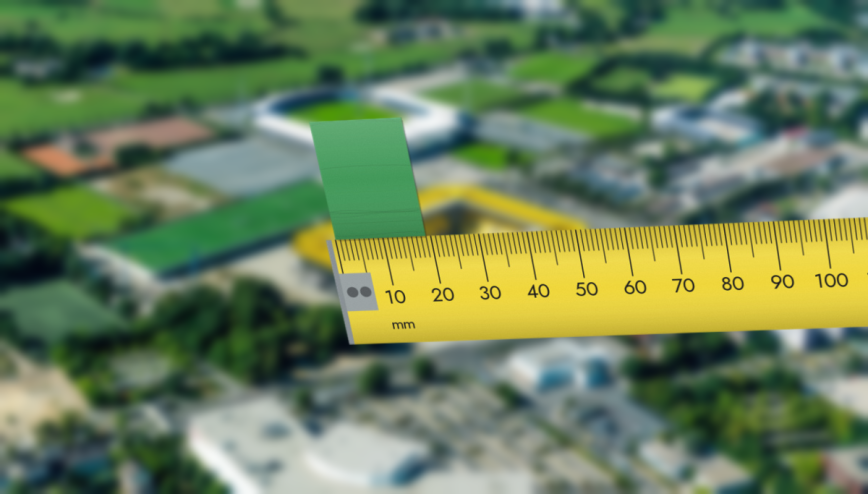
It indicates 19; mm
